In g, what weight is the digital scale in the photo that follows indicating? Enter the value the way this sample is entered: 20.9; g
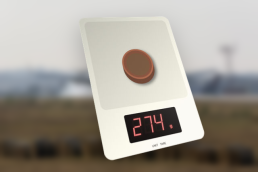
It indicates 274; g
